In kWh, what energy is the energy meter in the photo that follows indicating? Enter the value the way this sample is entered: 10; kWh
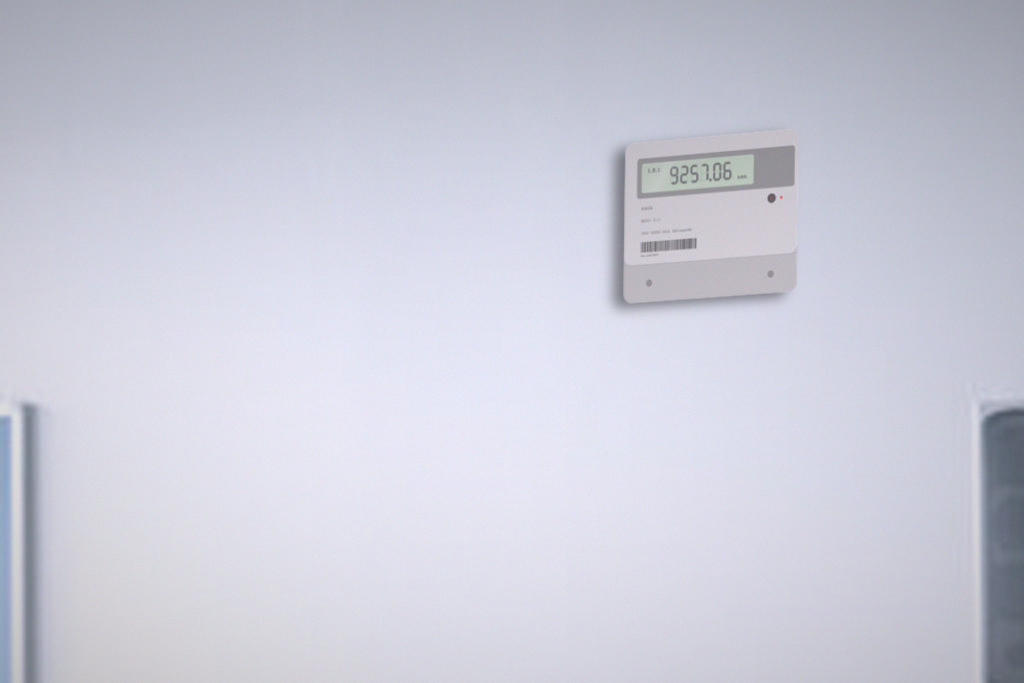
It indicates 9257.06; kWh
